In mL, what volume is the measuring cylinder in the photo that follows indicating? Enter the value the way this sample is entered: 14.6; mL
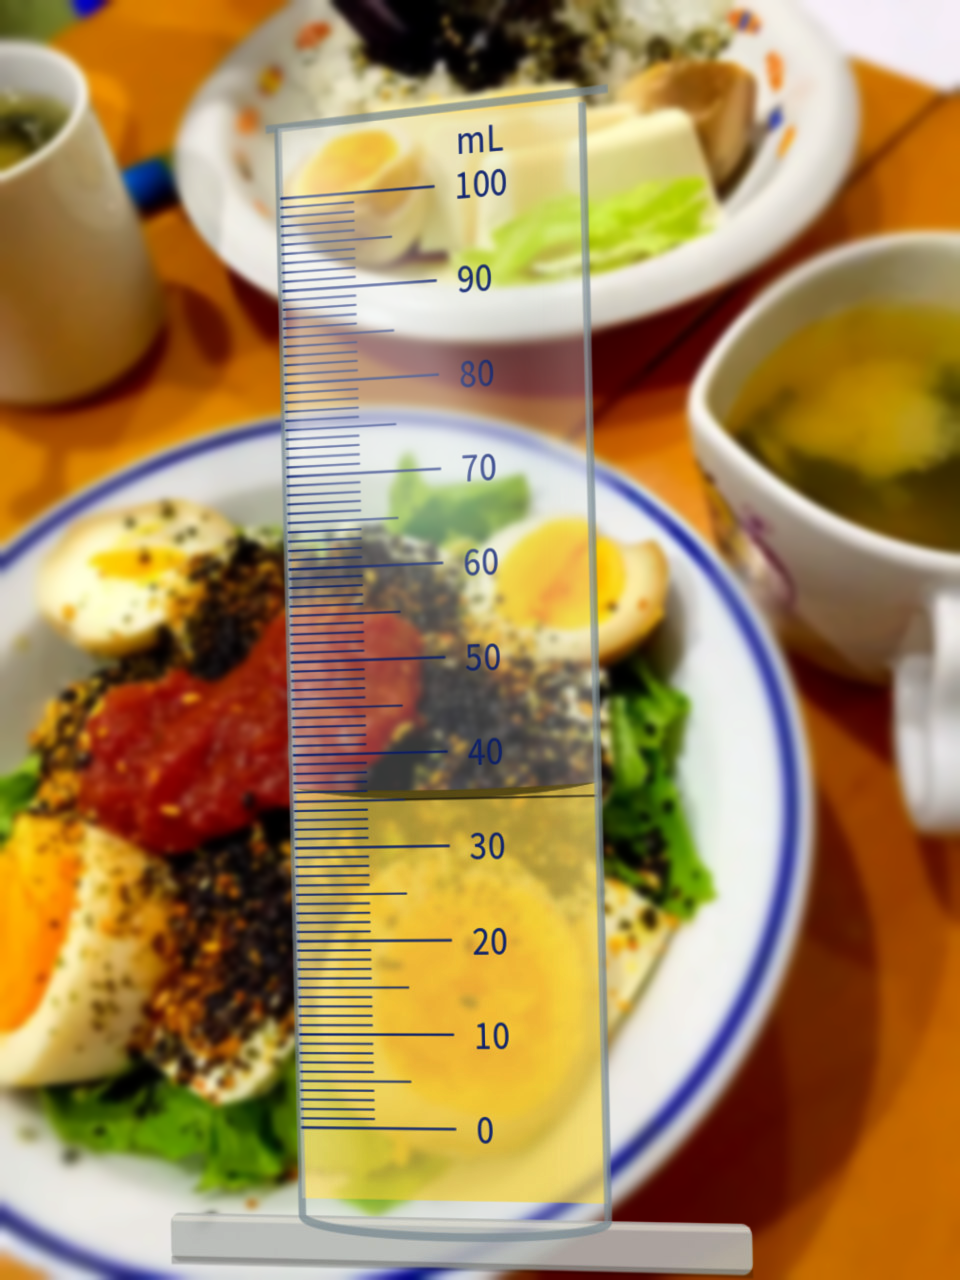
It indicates 35; mL
